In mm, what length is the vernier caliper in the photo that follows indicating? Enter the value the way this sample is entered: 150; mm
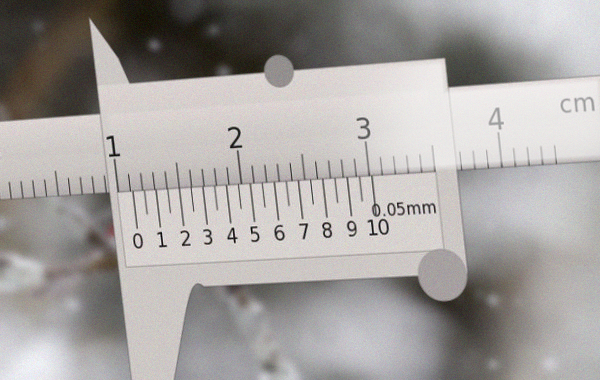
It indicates 11.2; mm
